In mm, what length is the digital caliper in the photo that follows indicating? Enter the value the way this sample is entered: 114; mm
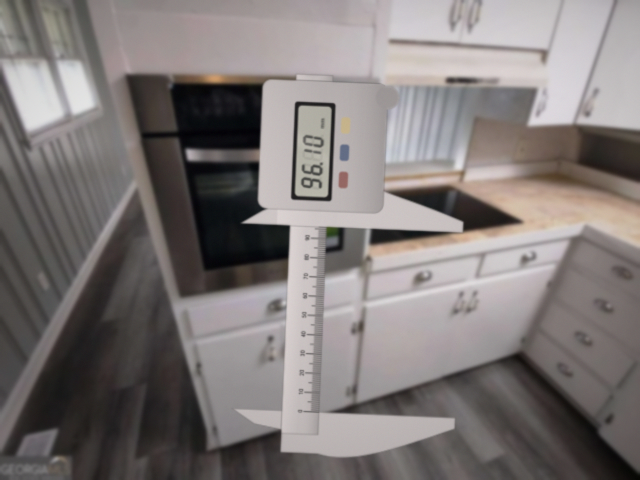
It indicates 96.10; mm
